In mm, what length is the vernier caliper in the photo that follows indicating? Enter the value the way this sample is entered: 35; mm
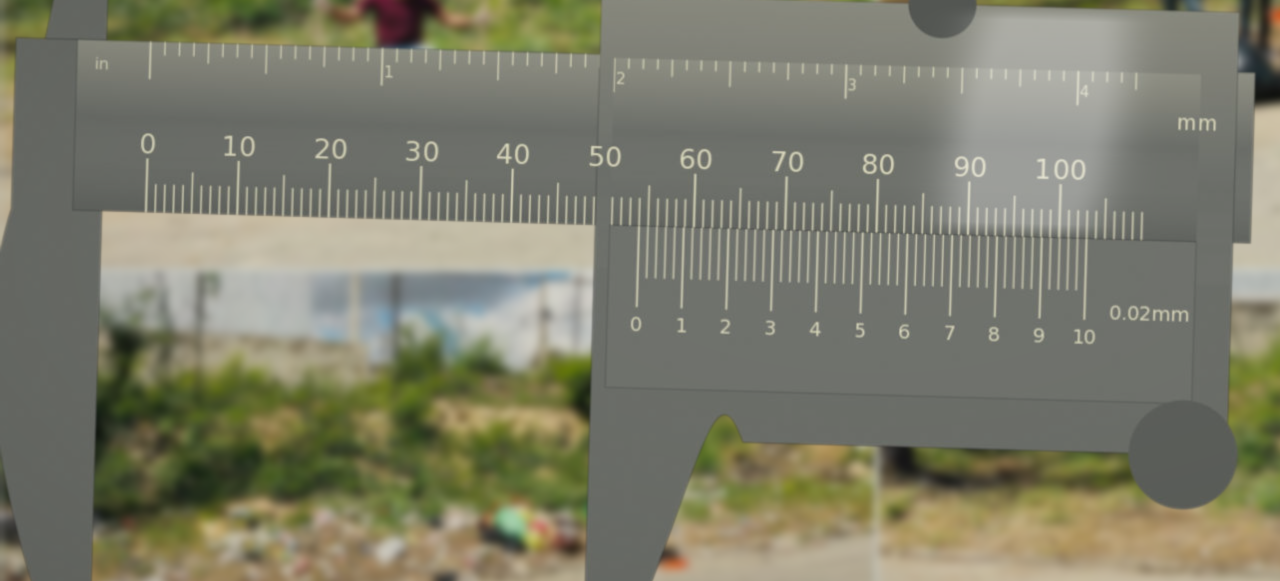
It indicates 54.0; mm
